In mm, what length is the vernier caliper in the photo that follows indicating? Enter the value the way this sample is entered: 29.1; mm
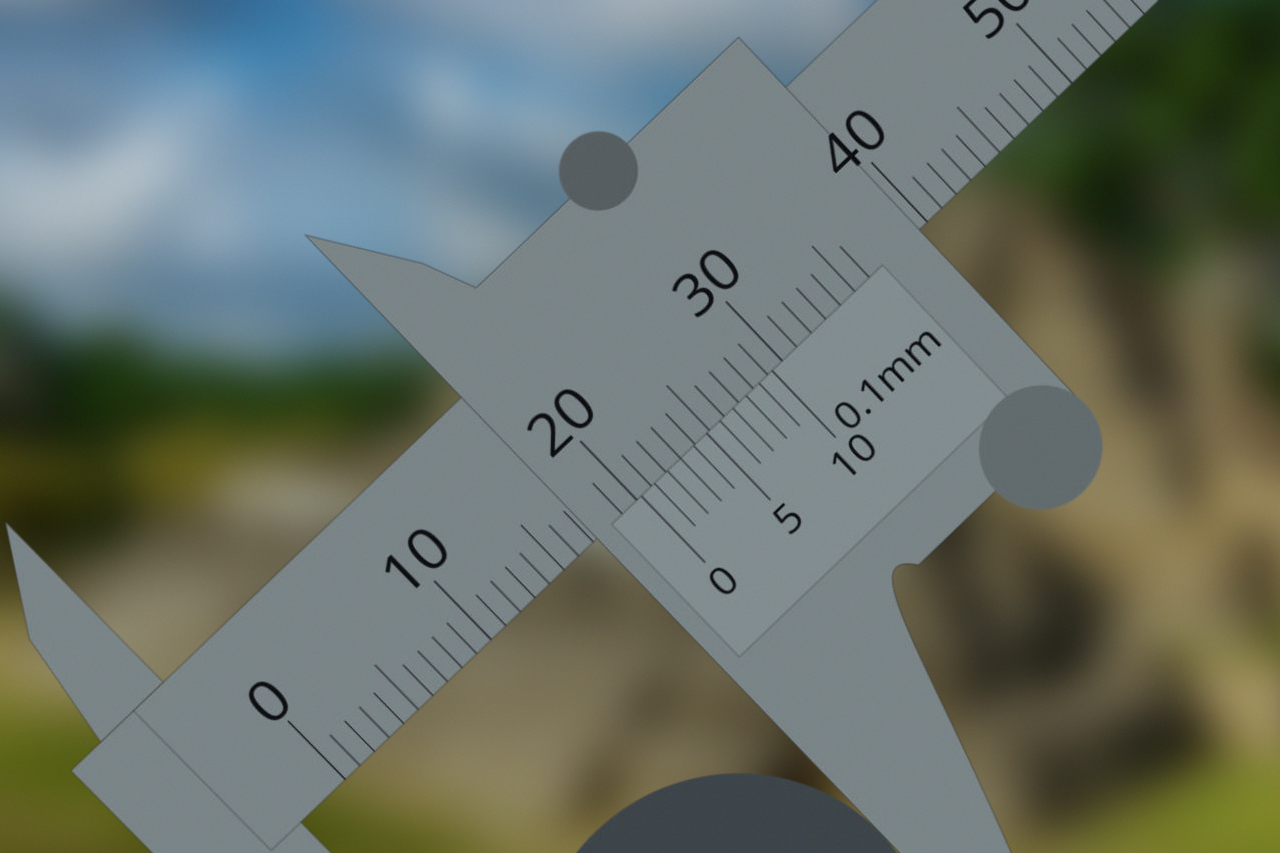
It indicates 20.3; mm
